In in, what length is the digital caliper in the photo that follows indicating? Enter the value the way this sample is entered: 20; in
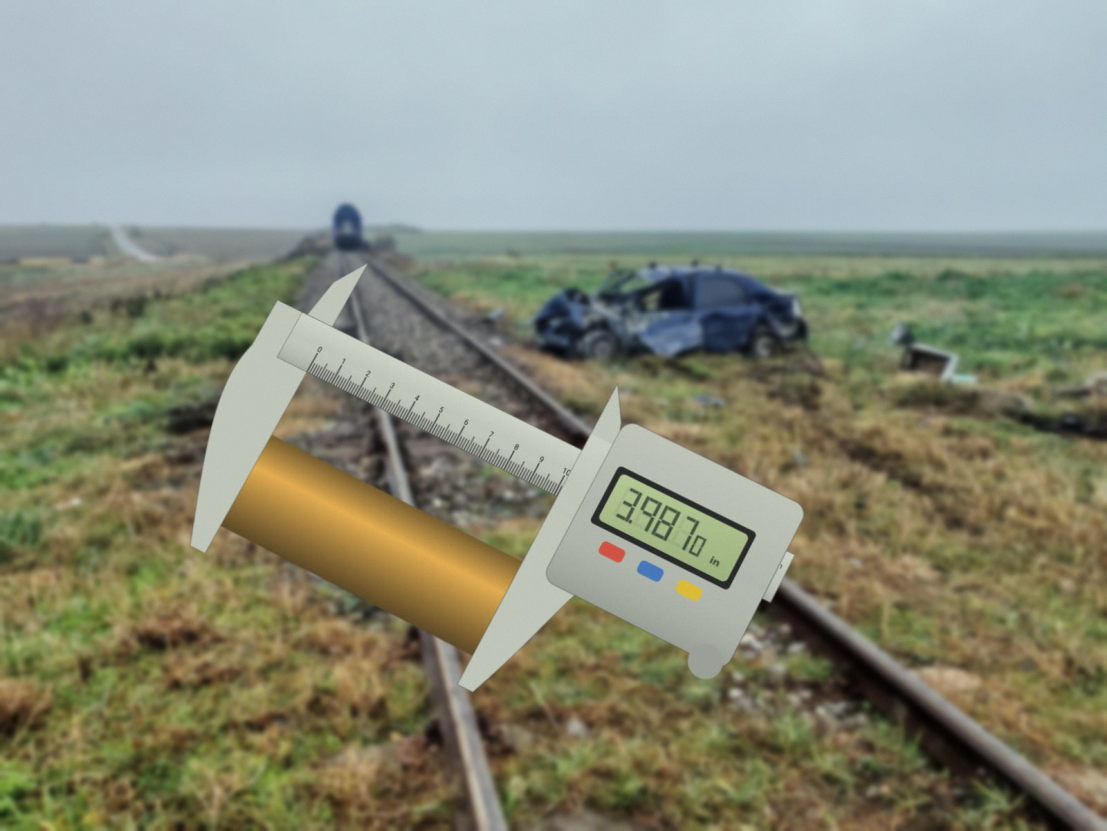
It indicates 3.9870; in
